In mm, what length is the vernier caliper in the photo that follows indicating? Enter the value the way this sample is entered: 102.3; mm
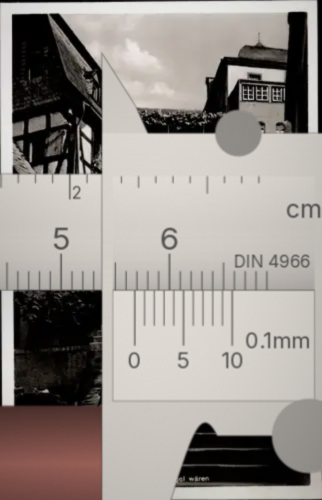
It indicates 56.8; mm
